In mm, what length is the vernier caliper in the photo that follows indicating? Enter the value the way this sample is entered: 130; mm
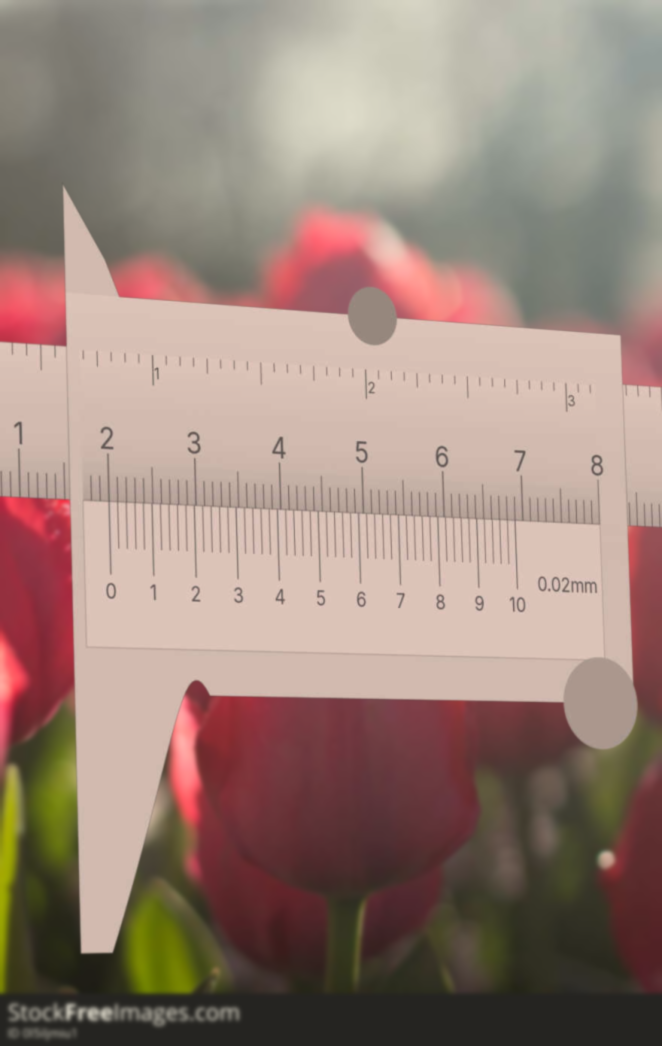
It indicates 20.0; mm
